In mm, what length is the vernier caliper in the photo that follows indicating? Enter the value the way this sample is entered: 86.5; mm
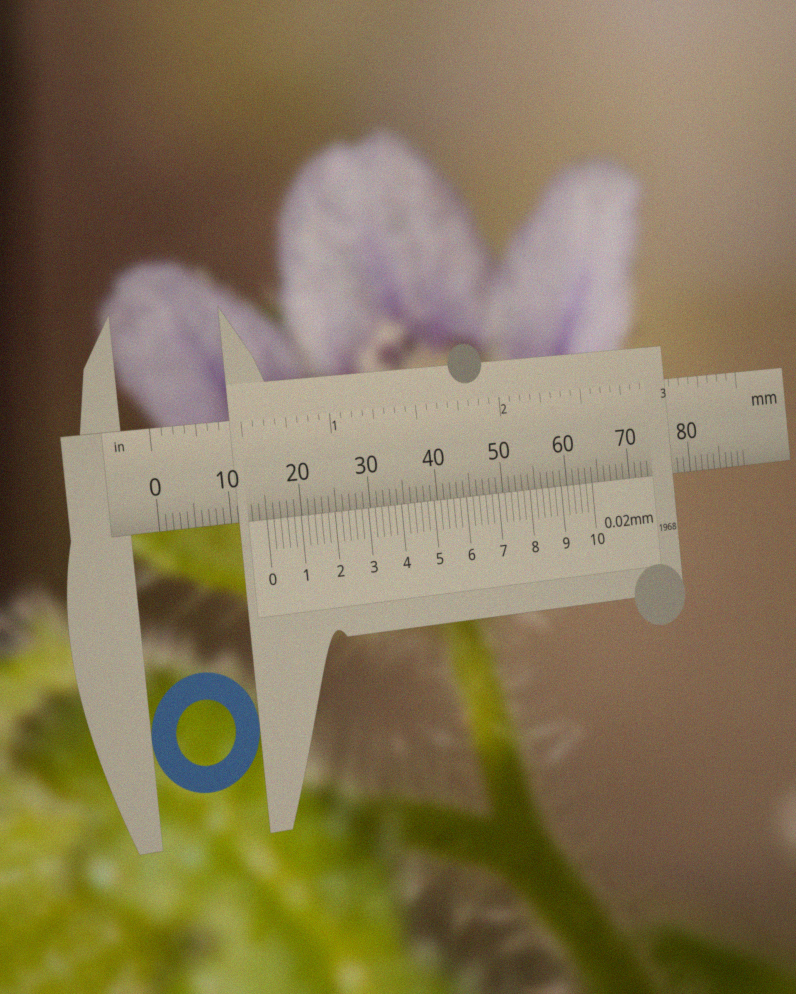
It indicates 15.0; mm
